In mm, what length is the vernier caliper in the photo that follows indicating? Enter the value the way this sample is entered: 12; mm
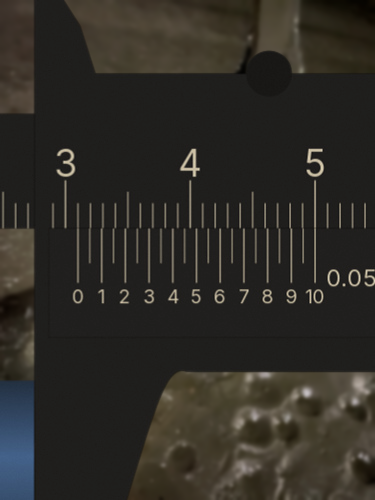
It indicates 31.0; mm
